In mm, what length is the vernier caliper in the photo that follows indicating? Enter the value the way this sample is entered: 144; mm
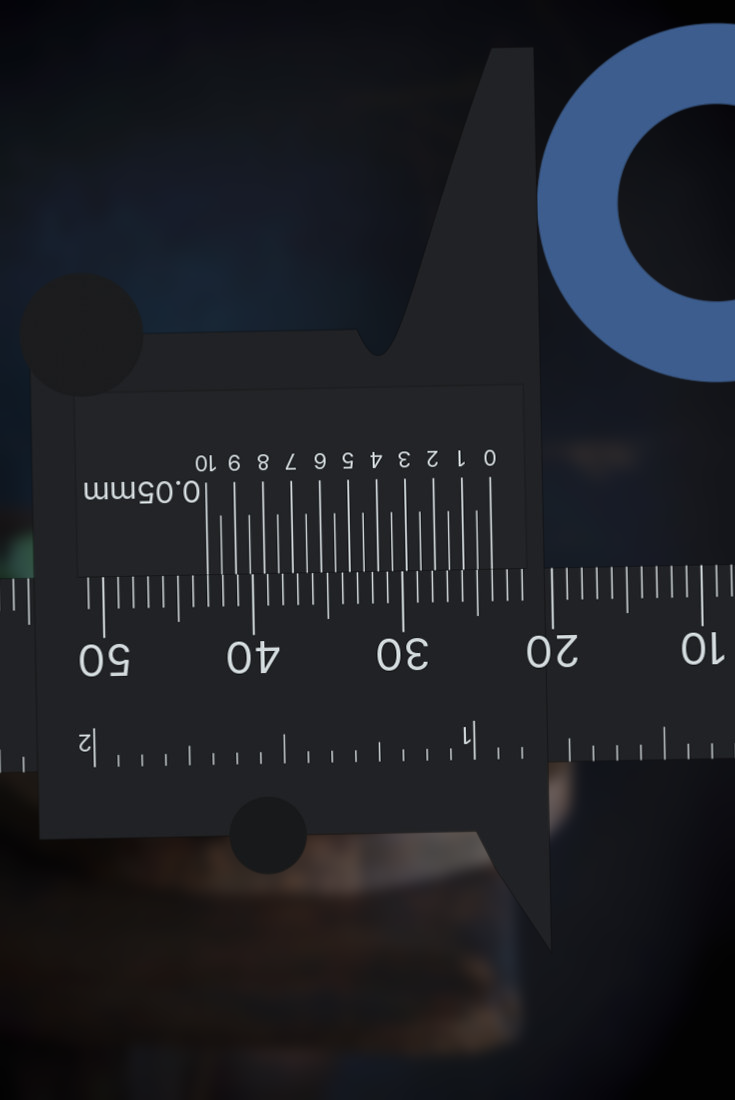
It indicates 24.0; mm
